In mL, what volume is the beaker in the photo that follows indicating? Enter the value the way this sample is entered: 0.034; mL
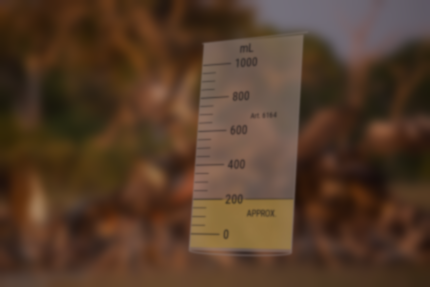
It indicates 200; mL
